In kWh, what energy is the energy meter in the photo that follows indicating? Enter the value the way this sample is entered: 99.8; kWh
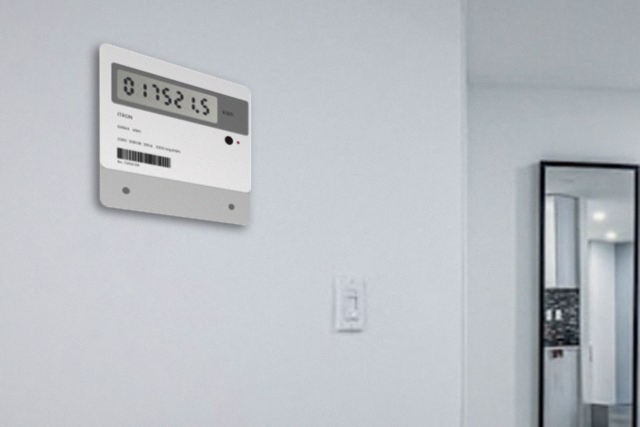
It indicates 17521.5; kWh
